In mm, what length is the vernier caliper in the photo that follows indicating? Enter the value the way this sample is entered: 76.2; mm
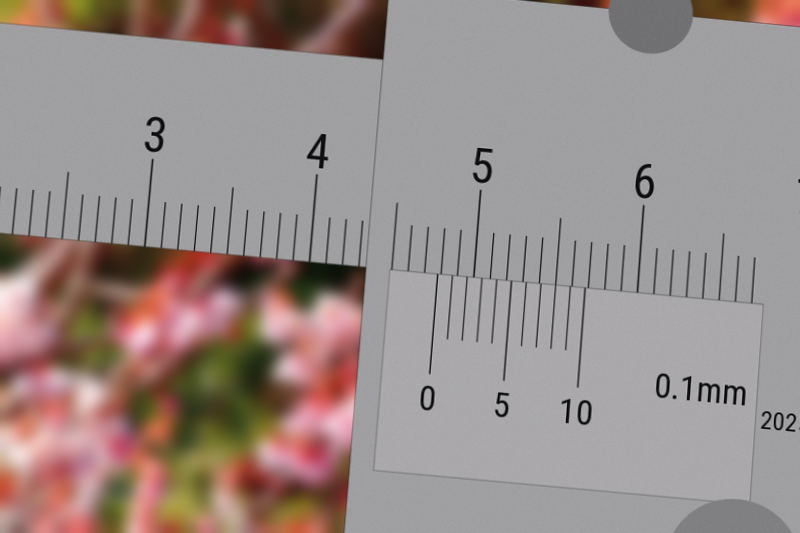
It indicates 47.8; mm
